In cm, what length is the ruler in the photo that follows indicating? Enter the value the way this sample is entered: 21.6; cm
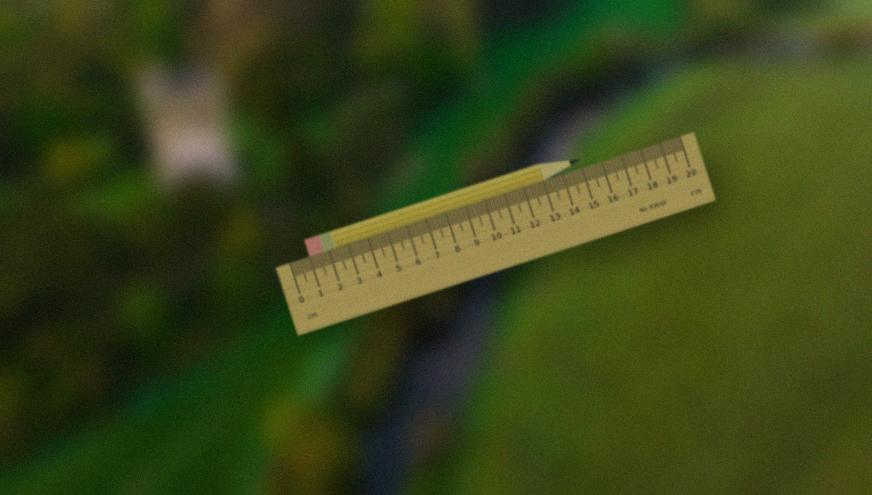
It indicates 14; cm
